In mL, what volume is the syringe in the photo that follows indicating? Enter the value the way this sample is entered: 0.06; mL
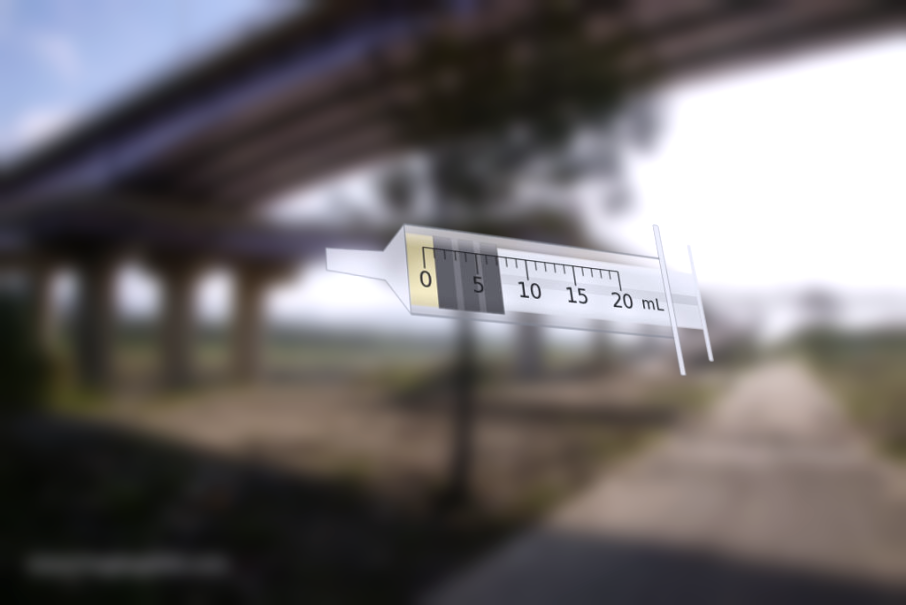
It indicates 1; mL
